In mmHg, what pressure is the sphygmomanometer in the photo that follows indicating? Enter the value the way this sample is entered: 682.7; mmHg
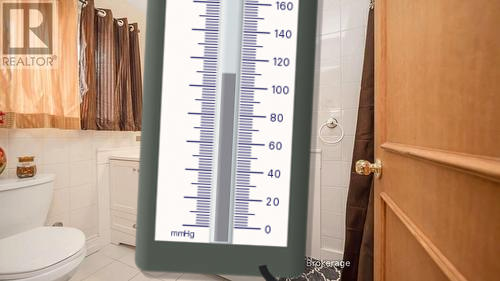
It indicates 110; mmHg
